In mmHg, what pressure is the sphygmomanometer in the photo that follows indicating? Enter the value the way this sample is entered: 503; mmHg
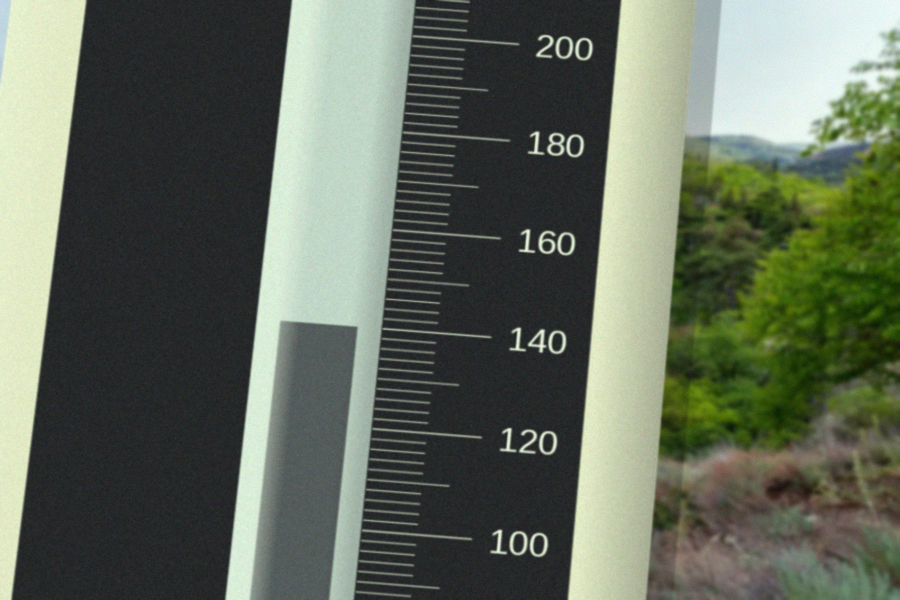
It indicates 140; mmHg
